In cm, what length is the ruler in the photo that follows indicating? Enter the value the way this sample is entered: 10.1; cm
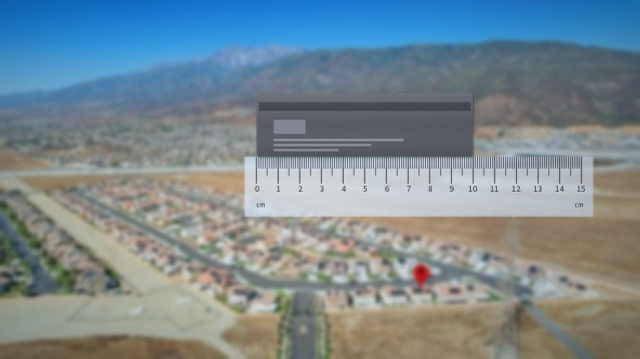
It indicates 10; cm
